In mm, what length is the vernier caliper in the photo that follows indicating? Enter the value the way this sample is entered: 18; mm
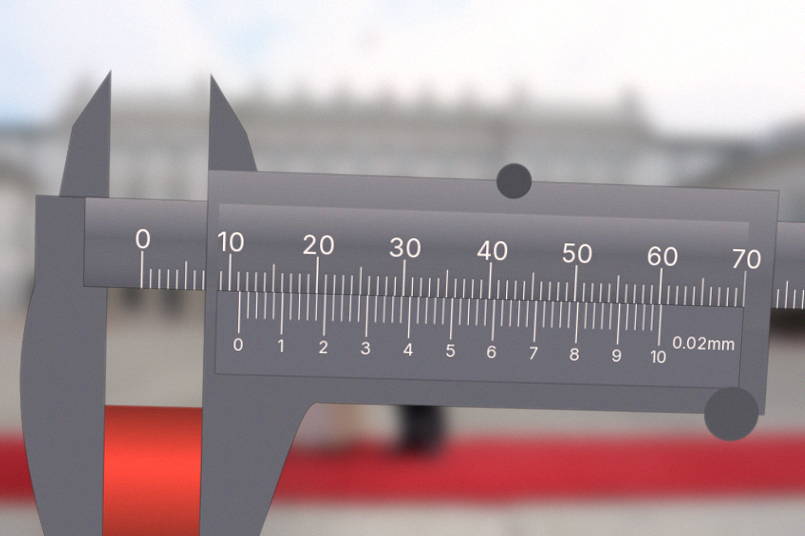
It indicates 11.2; mm
